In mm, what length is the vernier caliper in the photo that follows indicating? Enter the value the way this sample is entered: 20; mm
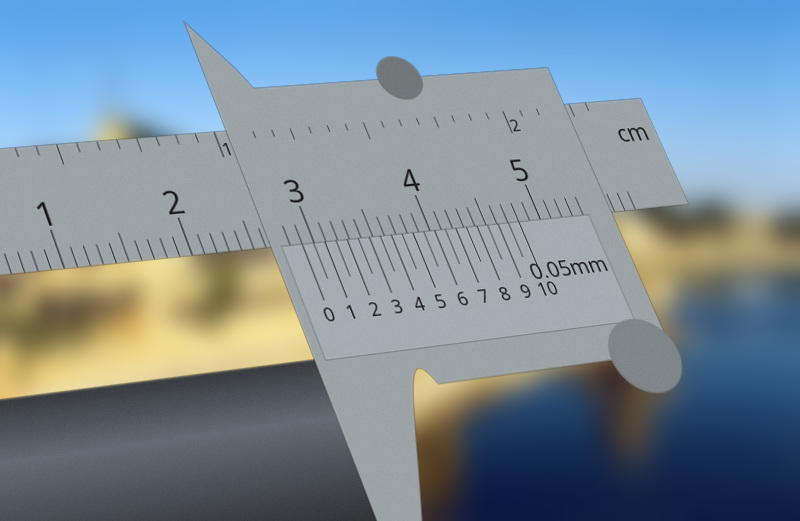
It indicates 29.0; mm
